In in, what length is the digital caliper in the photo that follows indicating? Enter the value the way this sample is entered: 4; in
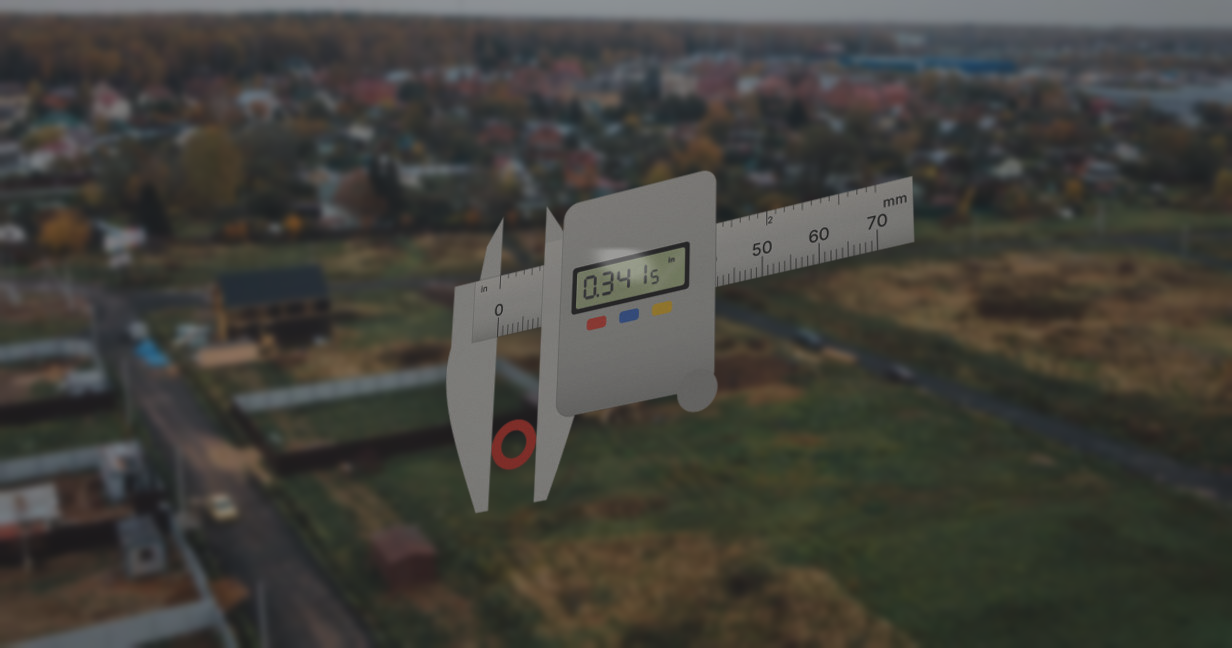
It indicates 0.3415; in
